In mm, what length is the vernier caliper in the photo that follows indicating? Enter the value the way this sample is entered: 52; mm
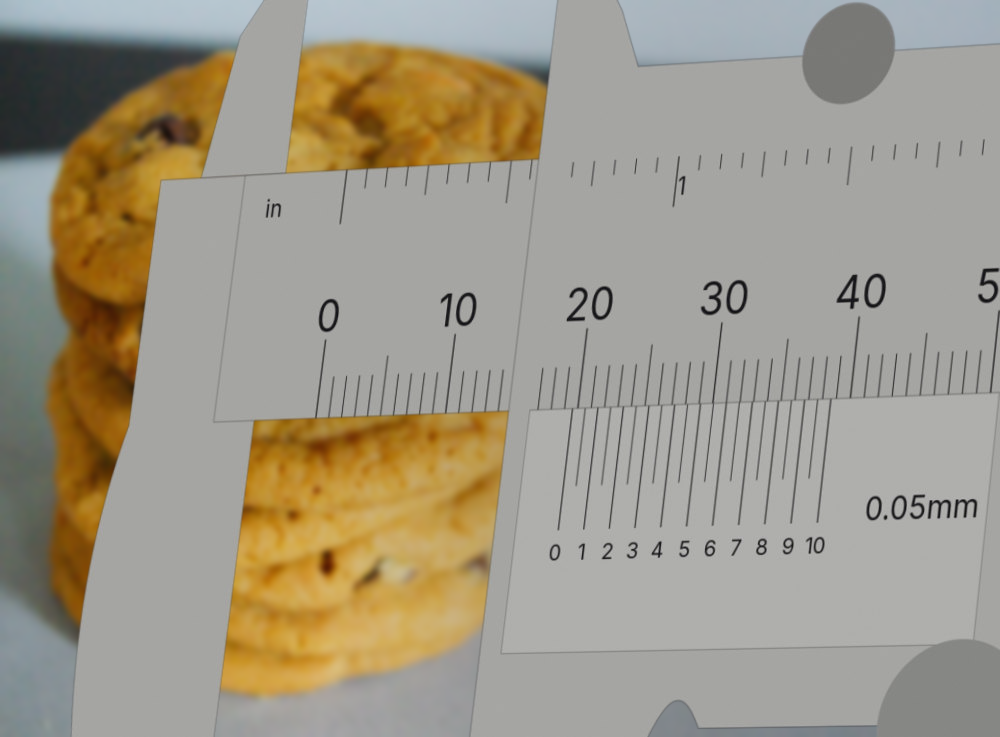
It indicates 19.6; mm
